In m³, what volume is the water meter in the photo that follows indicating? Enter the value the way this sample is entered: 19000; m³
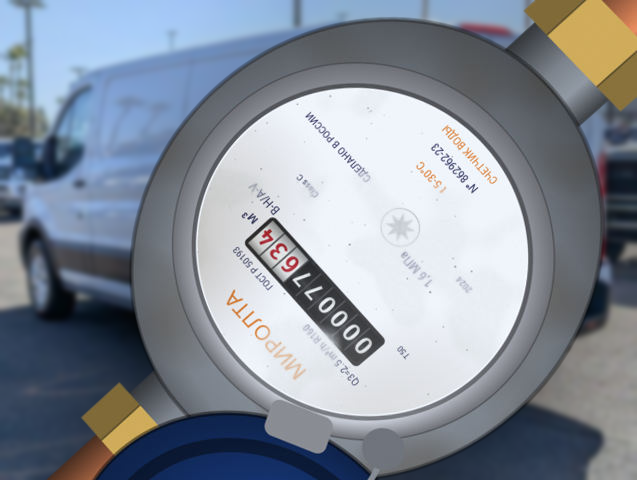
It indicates 77.634; m³
